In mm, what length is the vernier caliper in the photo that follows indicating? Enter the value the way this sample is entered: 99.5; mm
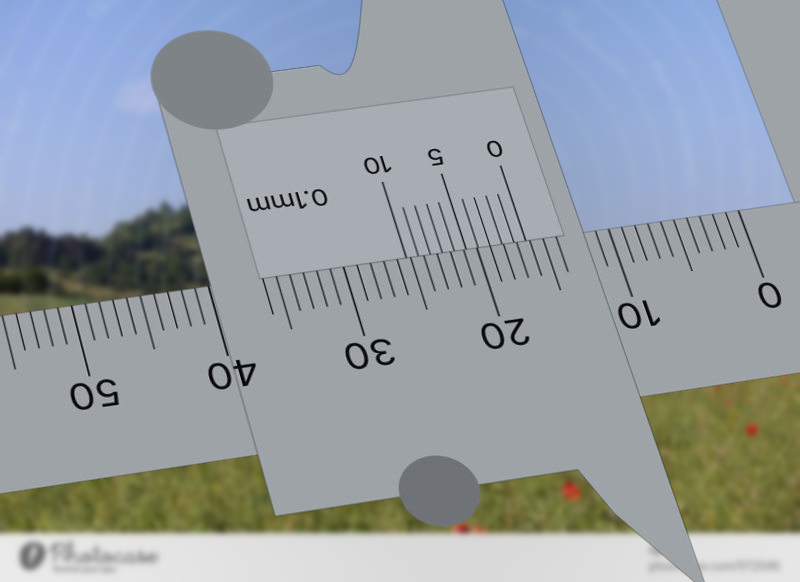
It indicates 16.3; mm
